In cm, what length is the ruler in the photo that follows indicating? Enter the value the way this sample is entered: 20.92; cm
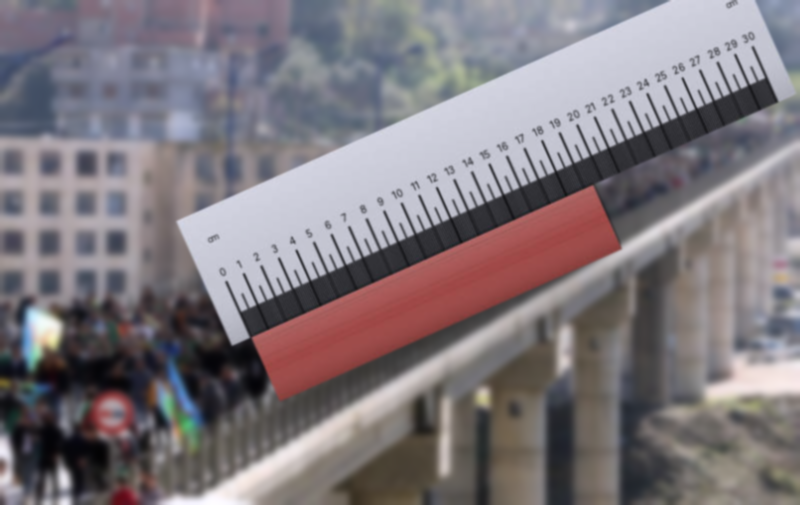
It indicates 19.5; cm
